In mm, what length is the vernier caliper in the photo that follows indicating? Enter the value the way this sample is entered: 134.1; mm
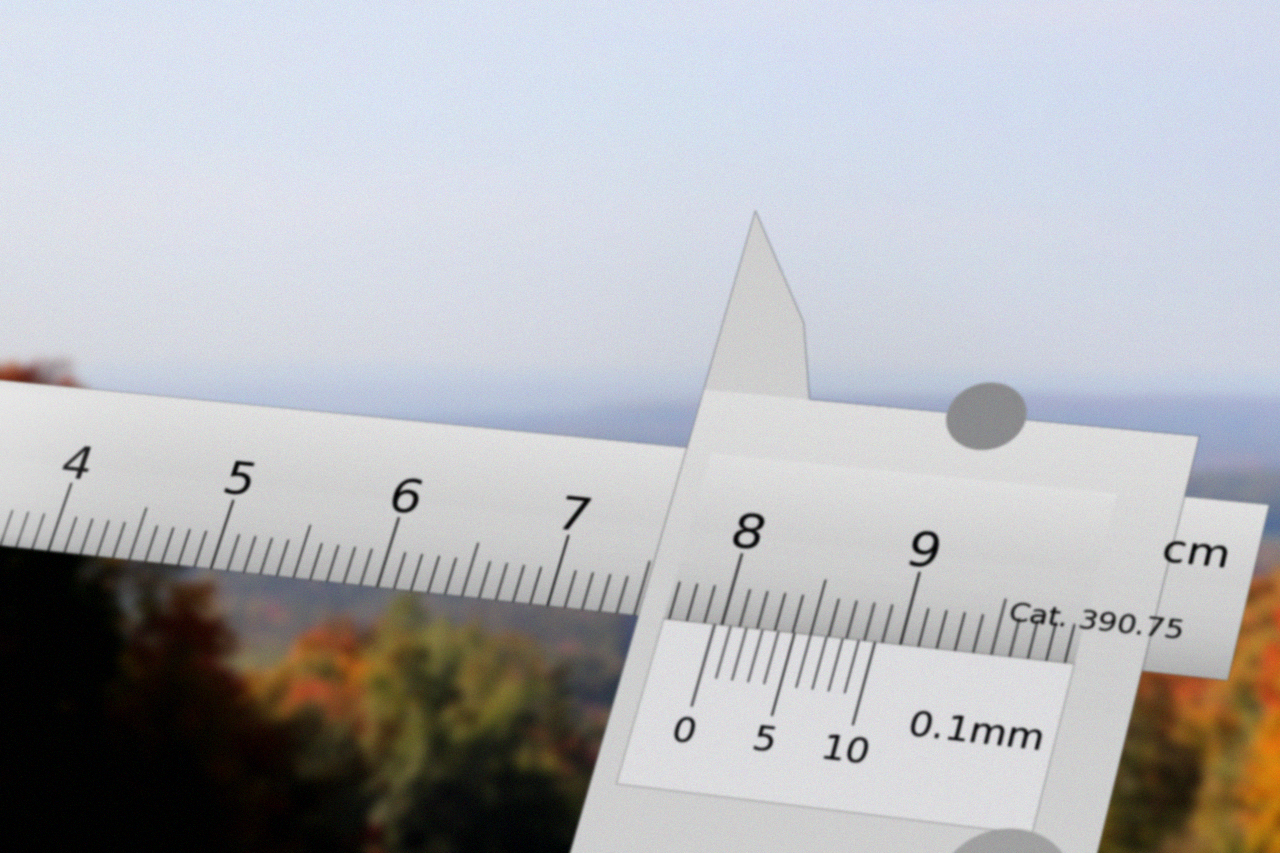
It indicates 79.6; mm
